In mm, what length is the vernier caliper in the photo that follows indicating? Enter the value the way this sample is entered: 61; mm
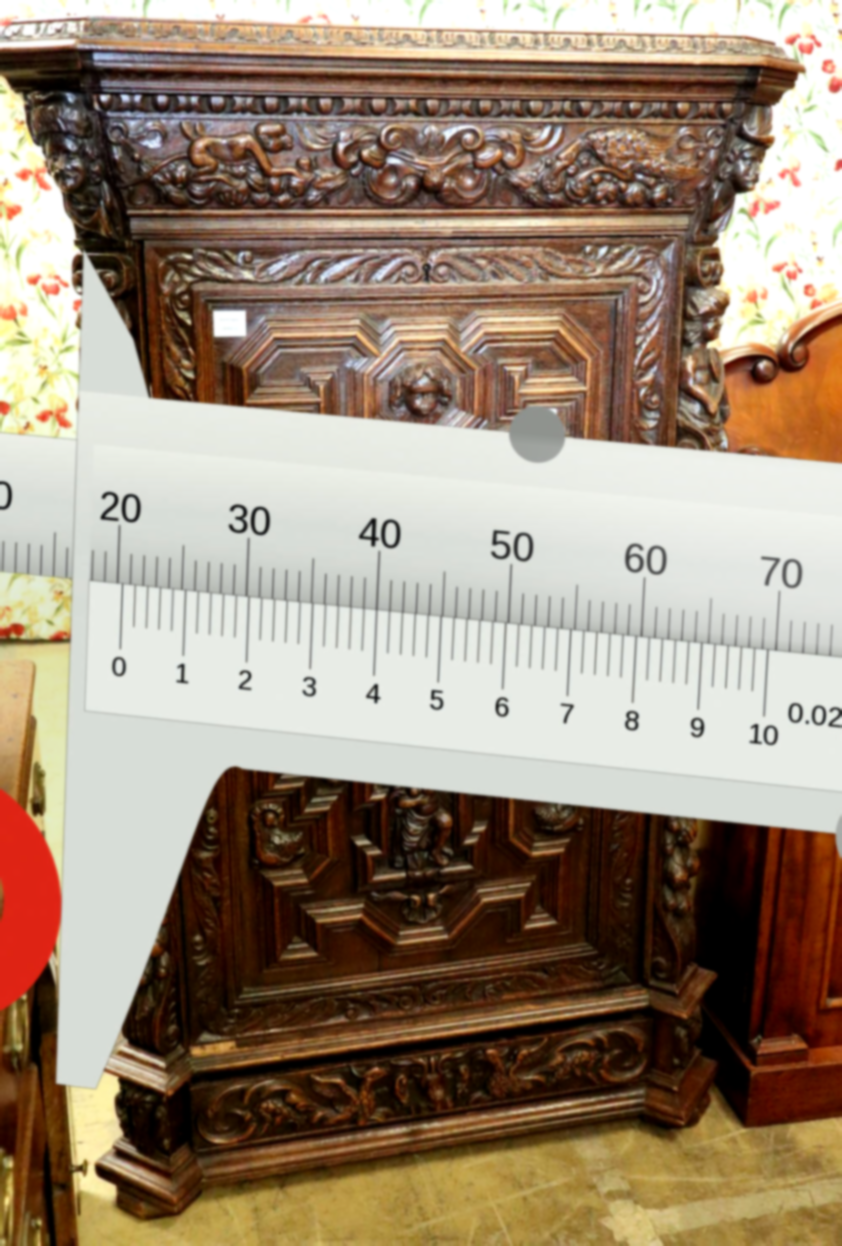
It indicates 20.4; mm
